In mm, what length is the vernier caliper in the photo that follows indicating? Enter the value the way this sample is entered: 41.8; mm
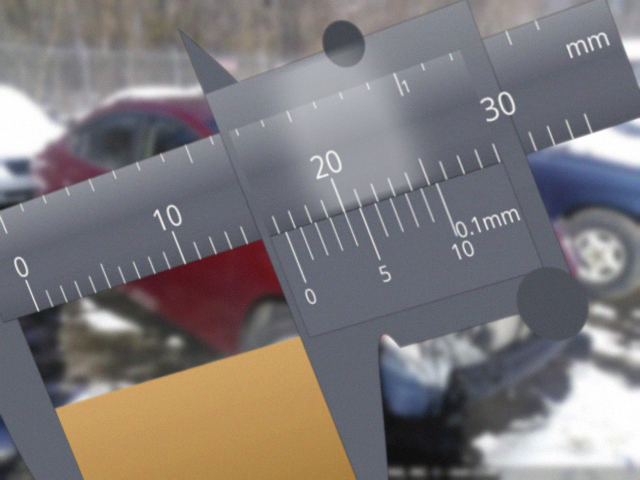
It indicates 16.4; mm
